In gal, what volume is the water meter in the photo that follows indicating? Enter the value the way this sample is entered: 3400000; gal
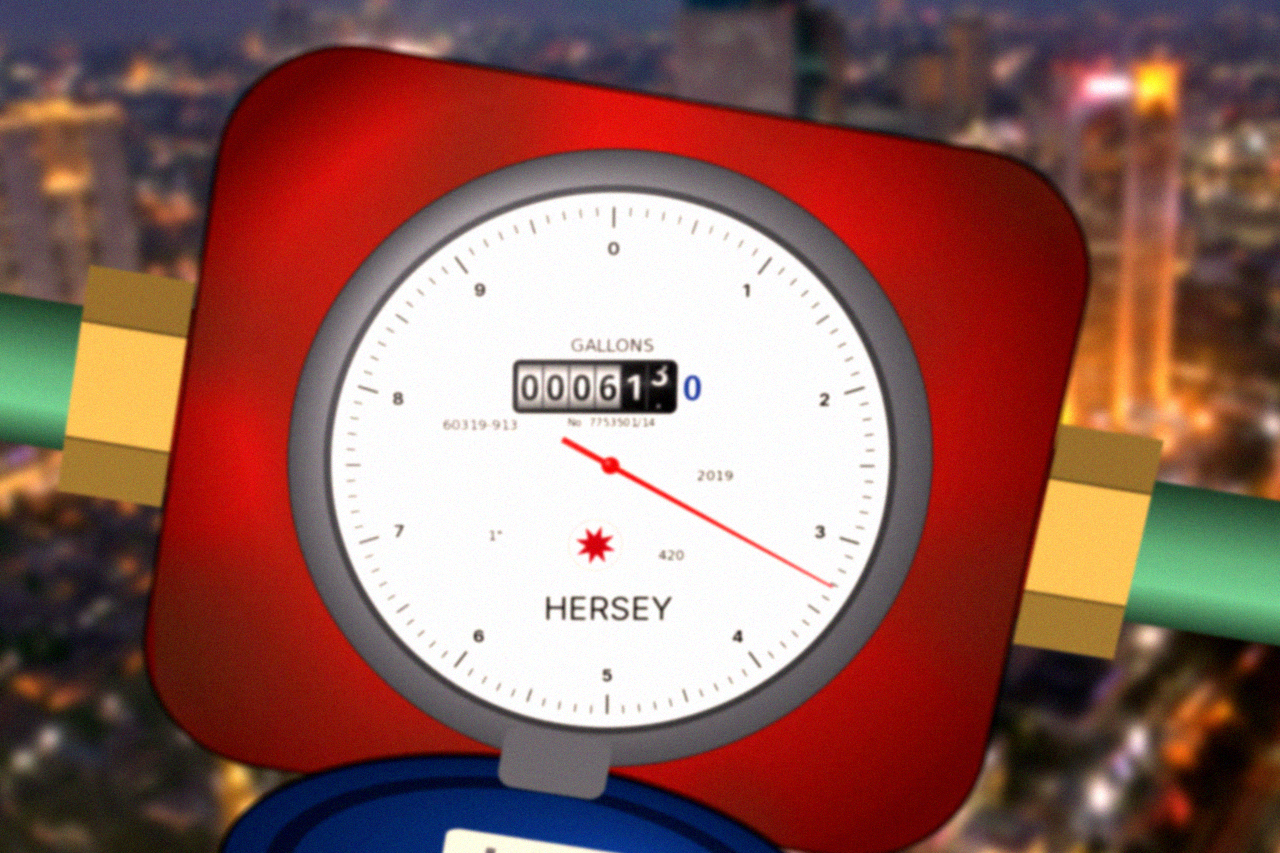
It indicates 6133.3; gal
